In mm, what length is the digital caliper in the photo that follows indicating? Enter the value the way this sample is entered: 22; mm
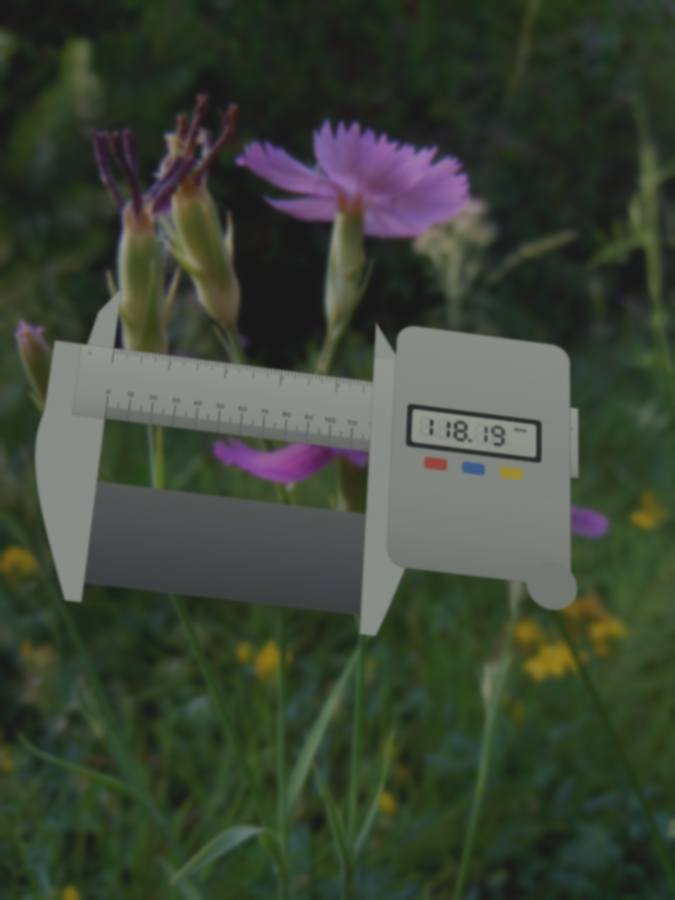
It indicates 118.19; mm
